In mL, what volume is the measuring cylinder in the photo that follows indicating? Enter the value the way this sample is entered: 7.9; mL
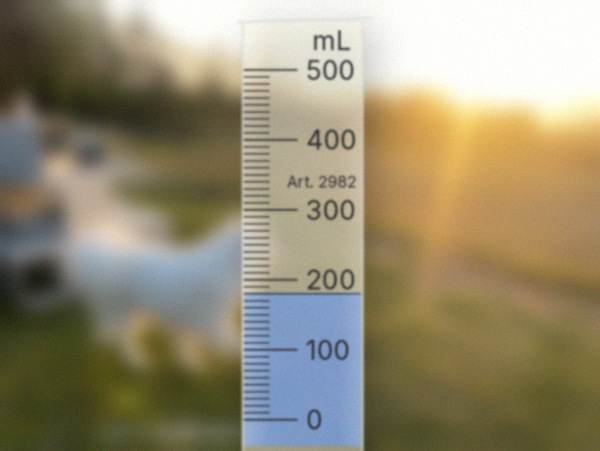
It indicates 180; mL
